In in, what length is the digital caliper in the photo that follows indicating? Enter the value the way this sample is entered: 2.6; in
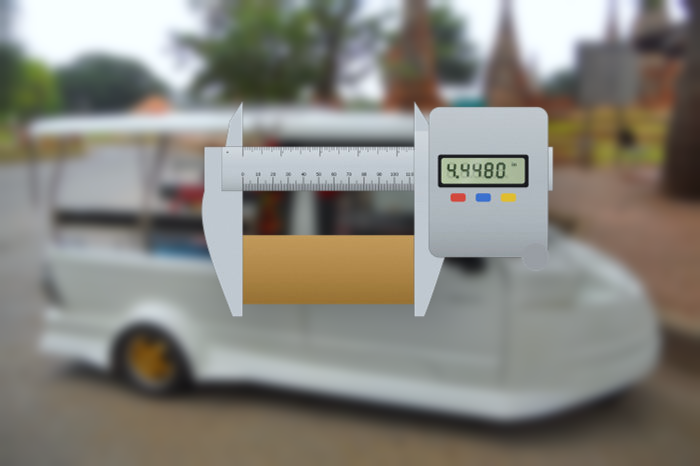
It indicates 4.4480; in
